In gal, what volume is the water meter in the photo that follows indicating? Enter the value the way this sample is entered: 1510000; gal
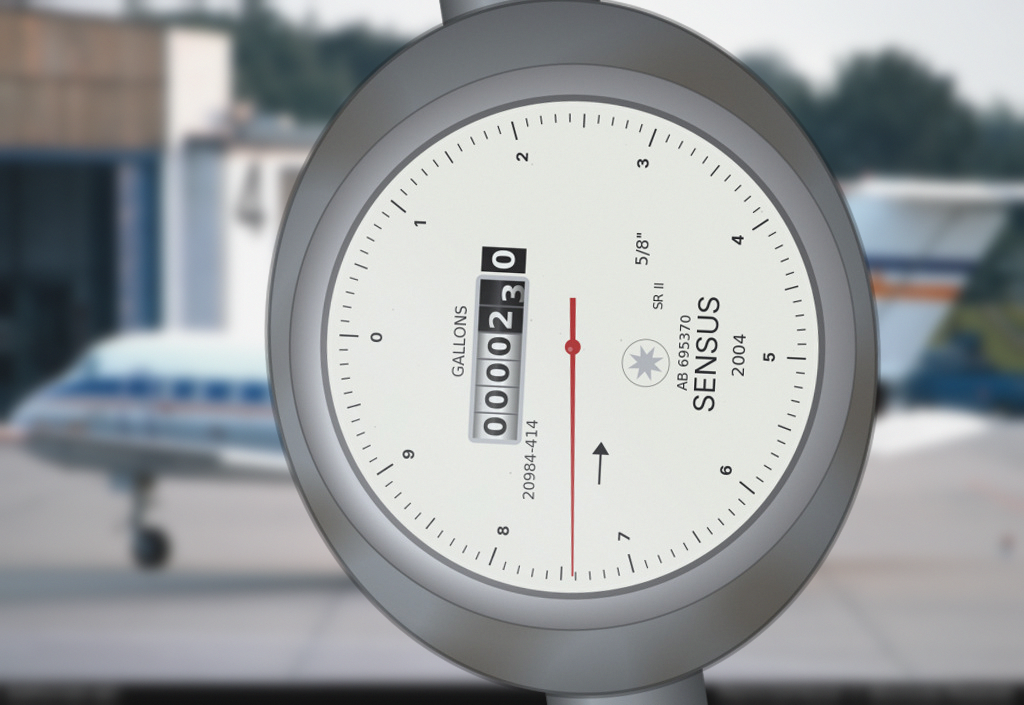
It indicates 227.4; gal
